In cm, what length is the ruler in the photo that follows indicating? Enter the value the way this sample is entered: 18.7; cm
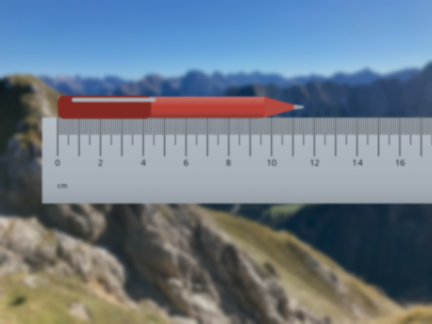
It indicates 11.5; cm
